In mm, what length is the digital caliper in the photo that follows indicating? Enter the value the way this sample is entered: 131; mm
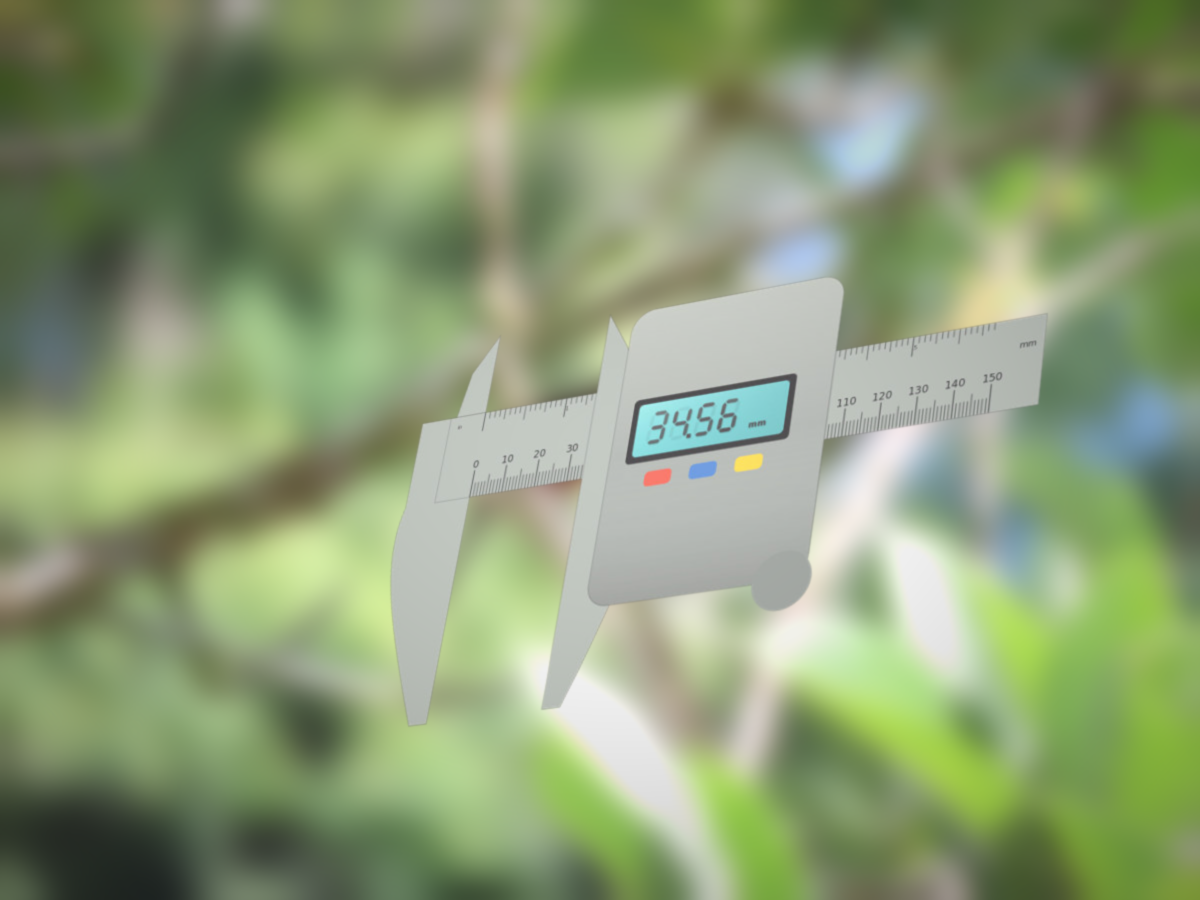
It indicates 34.56; mm
